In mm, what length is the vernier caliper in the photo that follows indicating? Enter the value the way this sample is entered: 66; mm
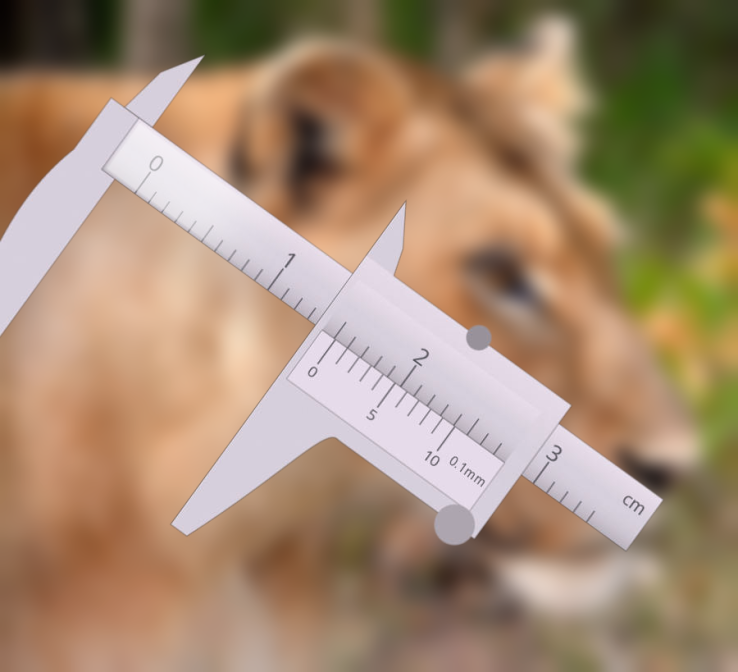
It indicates 15.1; mm
